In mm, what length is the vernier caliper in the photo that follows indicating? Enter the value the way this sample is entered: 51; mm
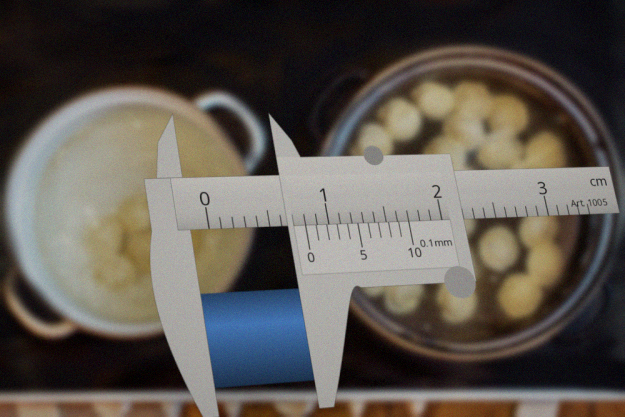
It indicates 8.0; mm
